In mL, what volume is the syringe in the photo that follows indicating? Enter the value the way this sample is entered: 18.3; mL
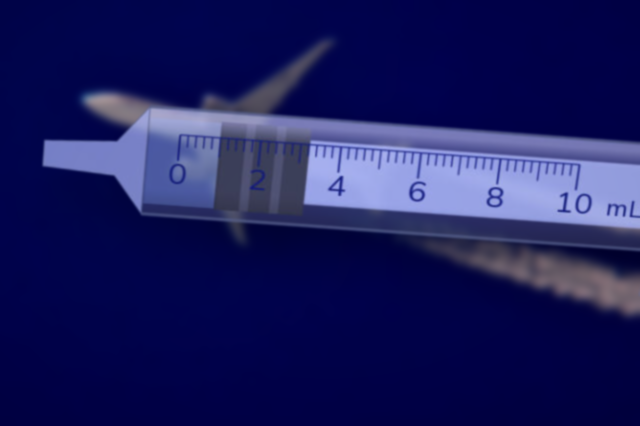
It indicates 1; mL
